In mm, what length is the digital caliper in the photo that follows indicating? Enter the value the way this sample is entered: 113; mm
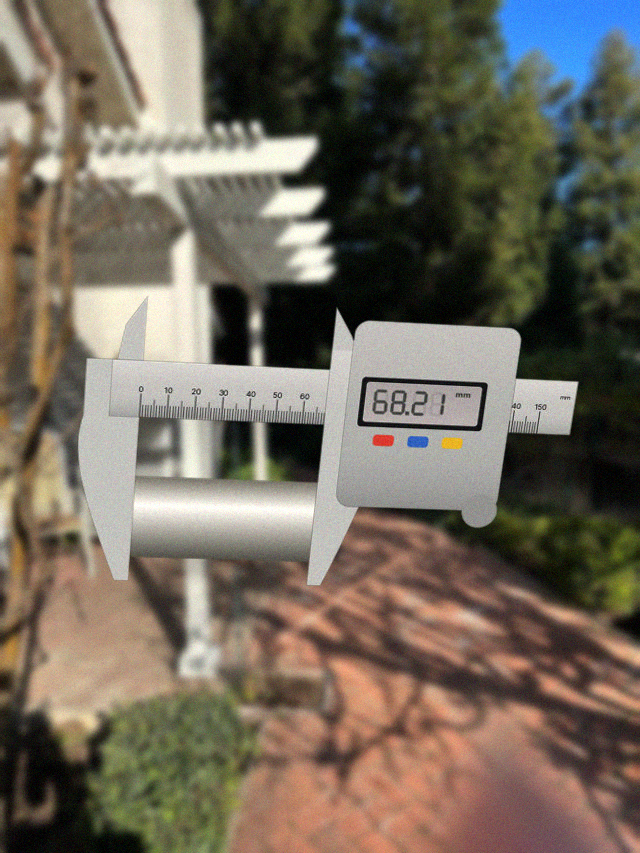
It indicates 68.21; mm
